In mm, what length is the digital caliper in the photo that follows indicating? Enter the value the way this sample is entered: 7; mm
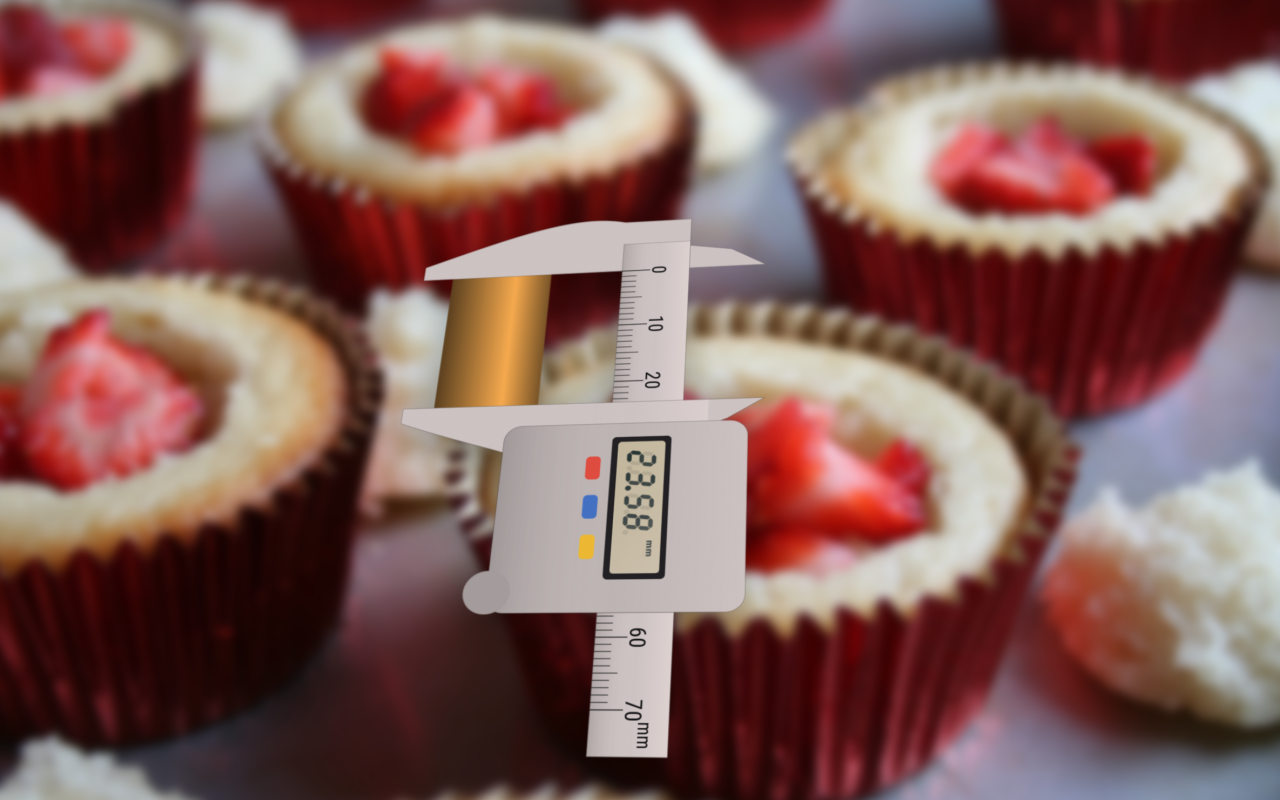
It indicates 23.58; mm
